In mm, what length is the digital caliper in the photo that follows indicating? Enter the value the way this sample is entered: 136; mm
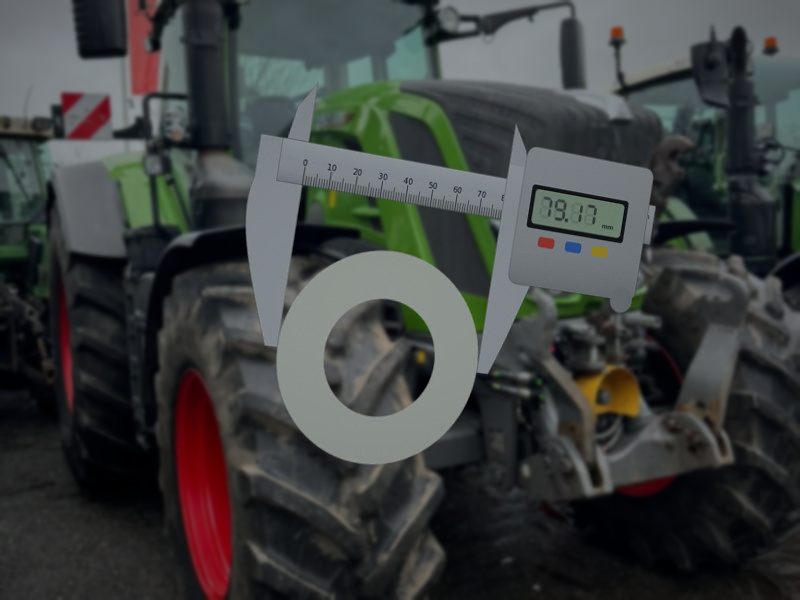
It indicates 79.17; mm
